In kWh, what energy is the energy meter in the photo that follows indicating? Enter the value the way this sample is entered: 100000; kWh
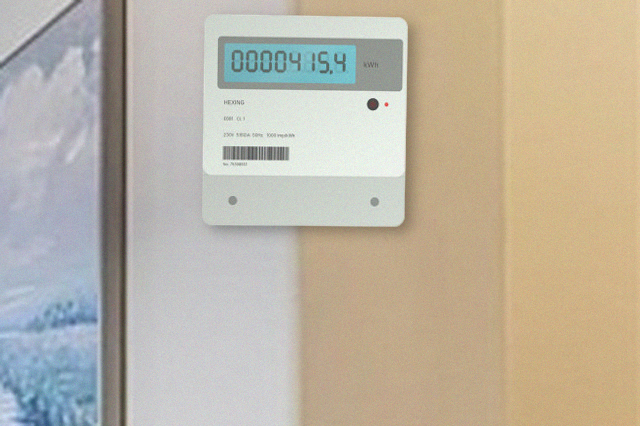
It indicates 415.4; kWh
